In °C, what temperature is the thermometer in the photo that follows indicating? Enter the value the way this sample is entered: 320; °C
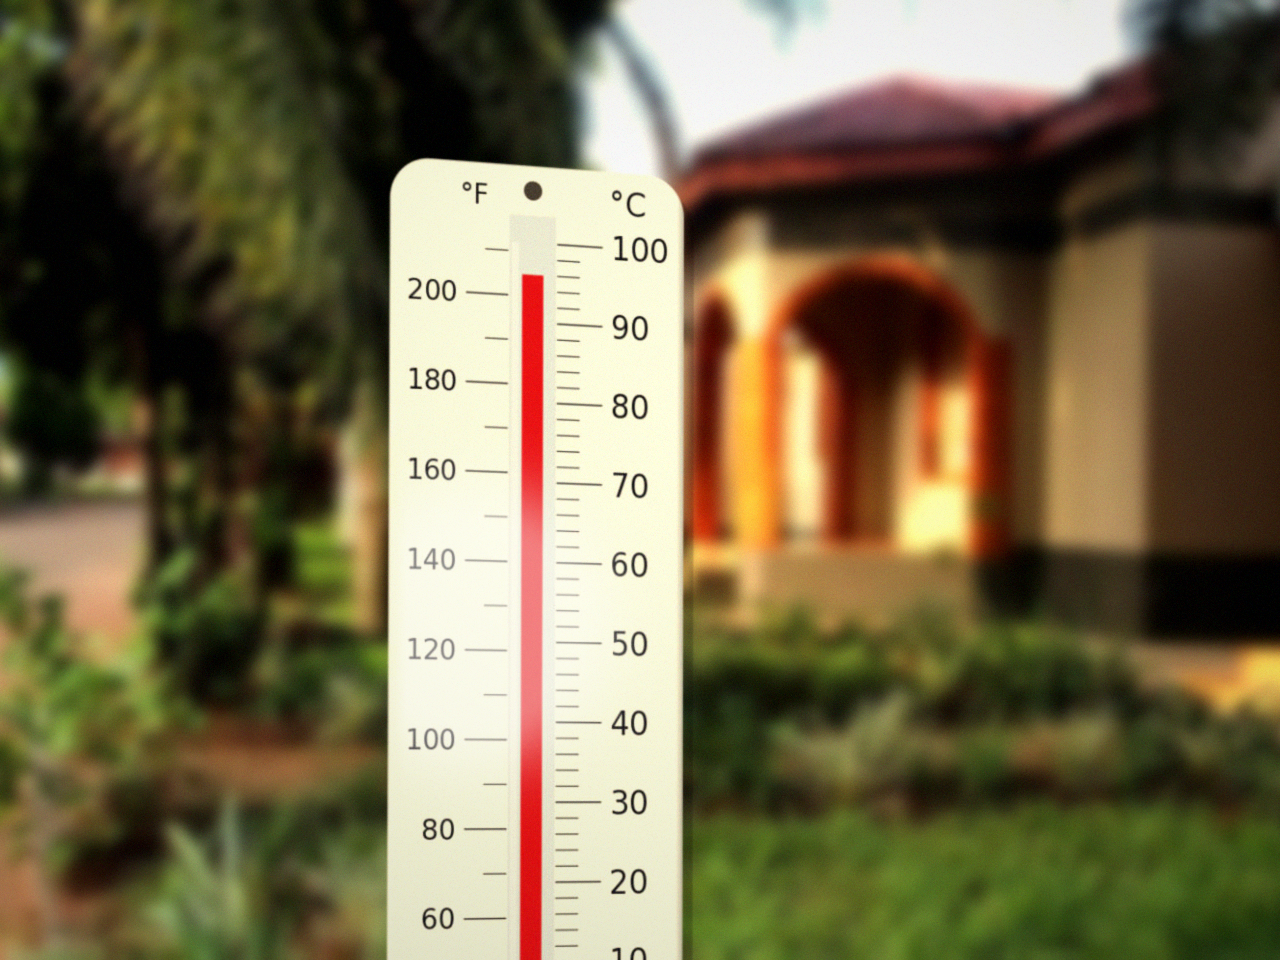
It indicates 96; °C
